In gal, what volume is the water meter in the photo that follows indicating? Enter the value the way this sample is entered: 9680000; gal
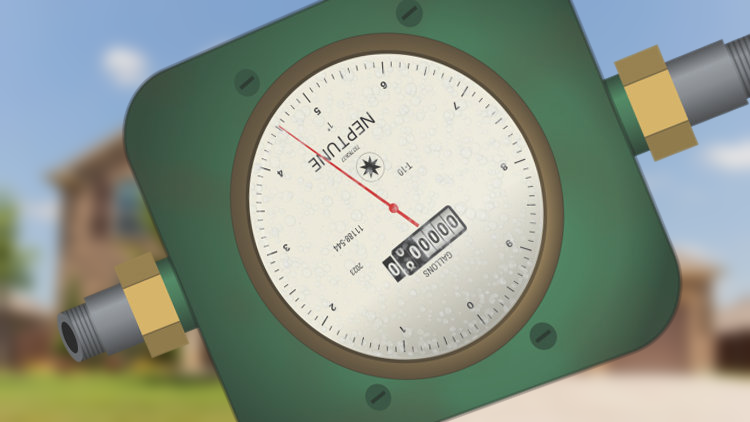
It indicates 84.5; gal
